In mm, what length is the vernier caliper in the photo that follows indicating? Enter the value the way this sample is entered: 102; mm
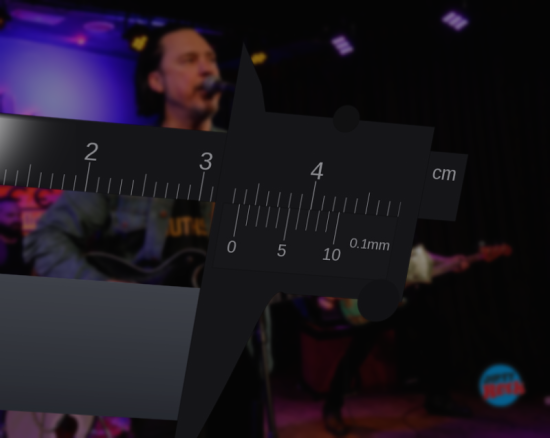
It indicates 33.6; mm
